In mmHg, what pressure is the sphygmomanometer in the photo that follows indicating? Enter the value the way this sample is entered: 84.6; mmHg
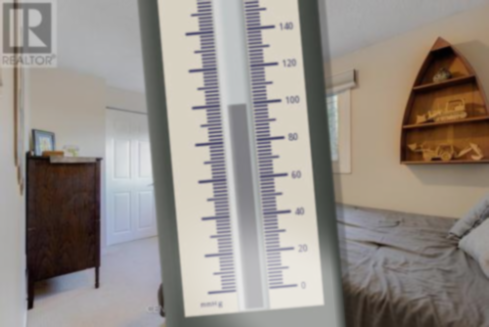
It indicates 100; mmHg
